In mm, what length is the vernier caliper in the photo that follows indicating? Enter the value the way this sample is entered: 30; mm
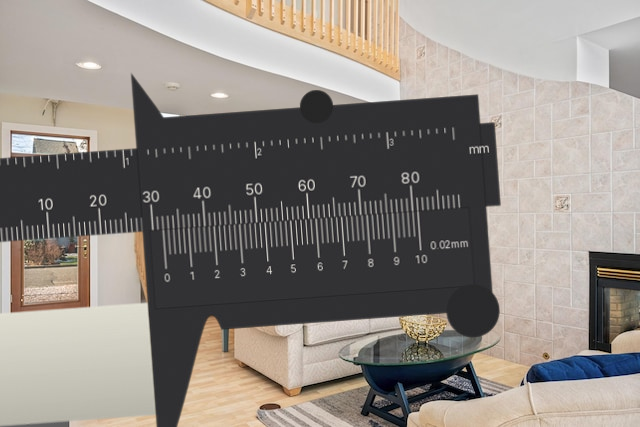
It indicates 32.0; mm
